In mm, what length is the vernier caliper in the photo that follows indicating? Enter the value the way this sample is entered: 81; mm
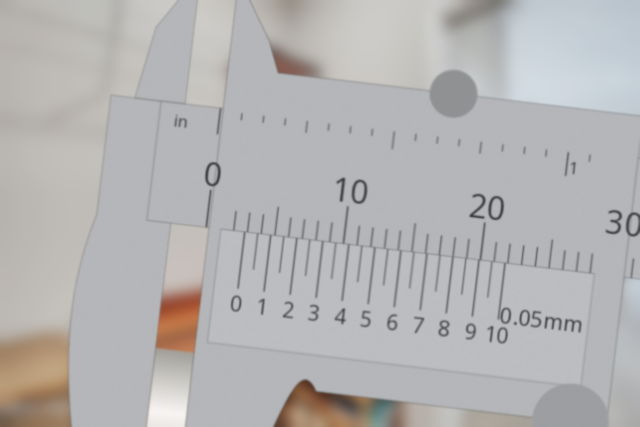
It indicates 2.8; mm
